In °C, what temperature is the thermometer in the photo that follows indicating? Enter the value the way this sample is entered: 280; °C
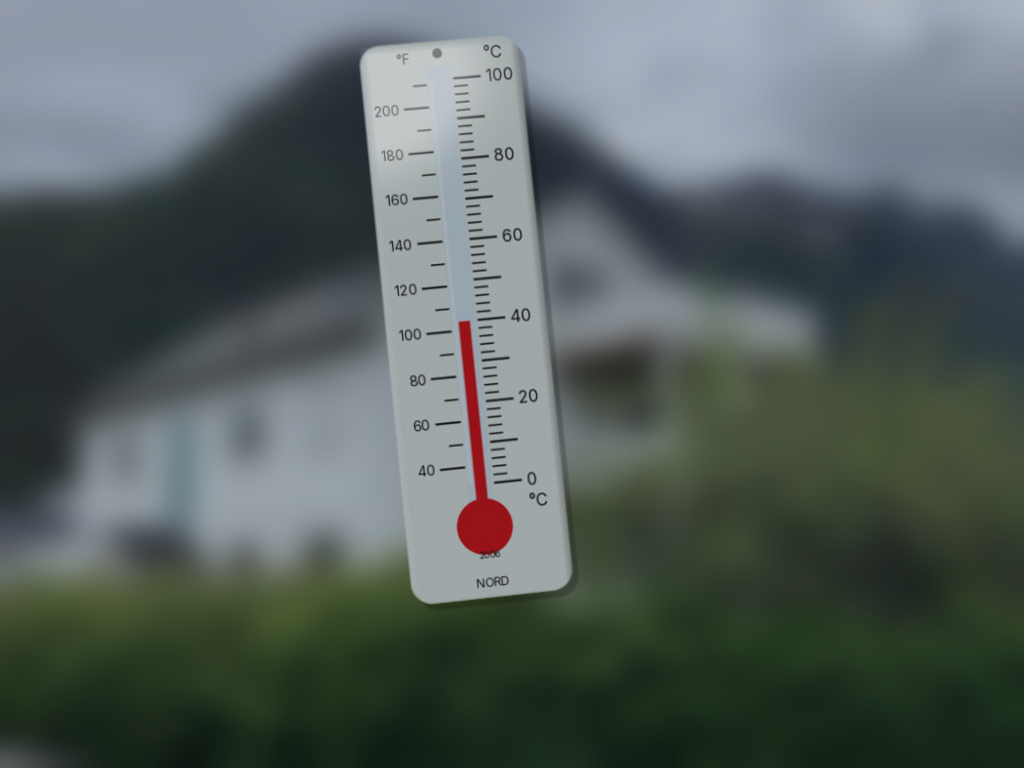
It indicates 40; °C
